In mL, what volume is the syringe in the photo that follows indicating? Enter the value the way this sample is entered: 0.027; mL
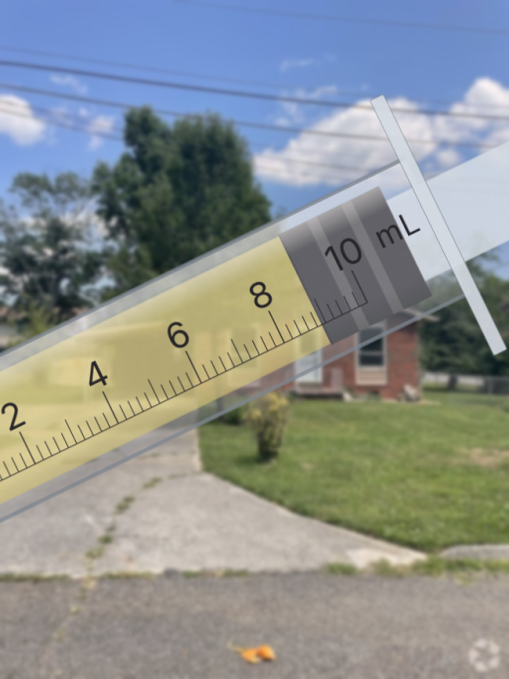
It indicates 8.9; mL
